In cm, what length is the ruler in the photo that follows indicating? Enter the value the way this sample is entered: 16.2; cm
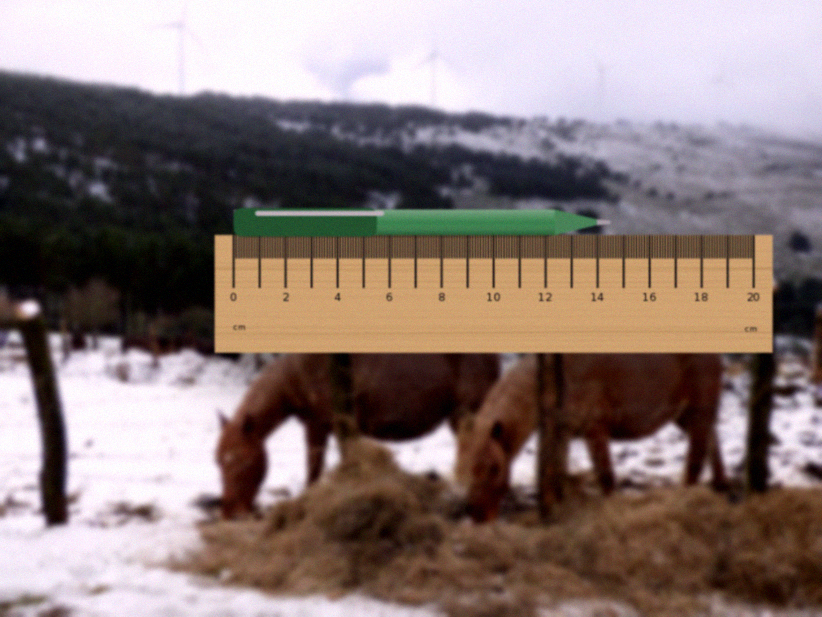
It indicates 14.5; cm
